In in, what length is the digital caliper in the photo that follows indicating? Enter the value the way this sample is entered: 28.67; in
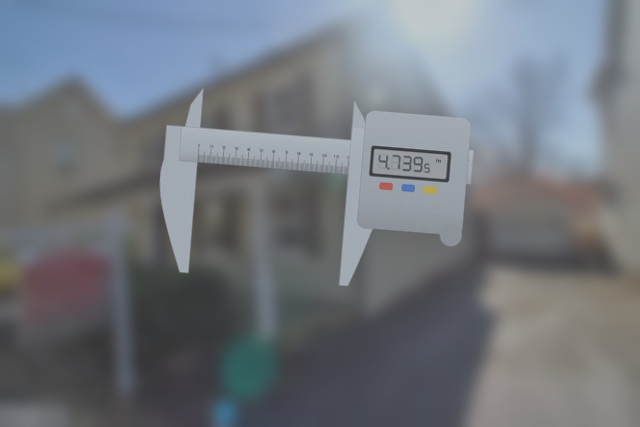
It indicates 4.7395; in
